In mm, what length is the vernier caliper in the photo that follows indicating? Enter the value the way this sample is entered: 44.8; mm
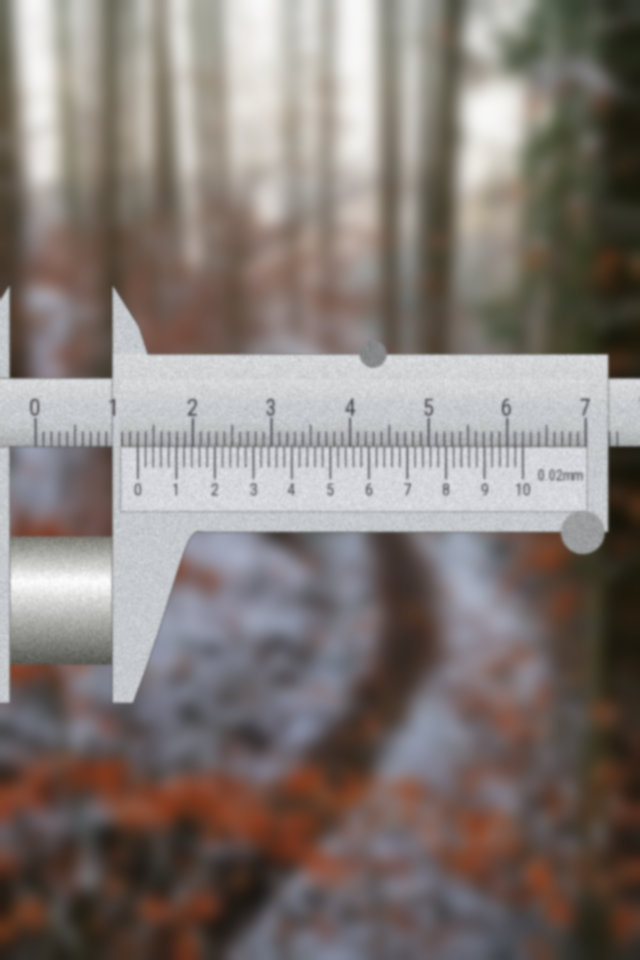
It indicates 13.0; mm
